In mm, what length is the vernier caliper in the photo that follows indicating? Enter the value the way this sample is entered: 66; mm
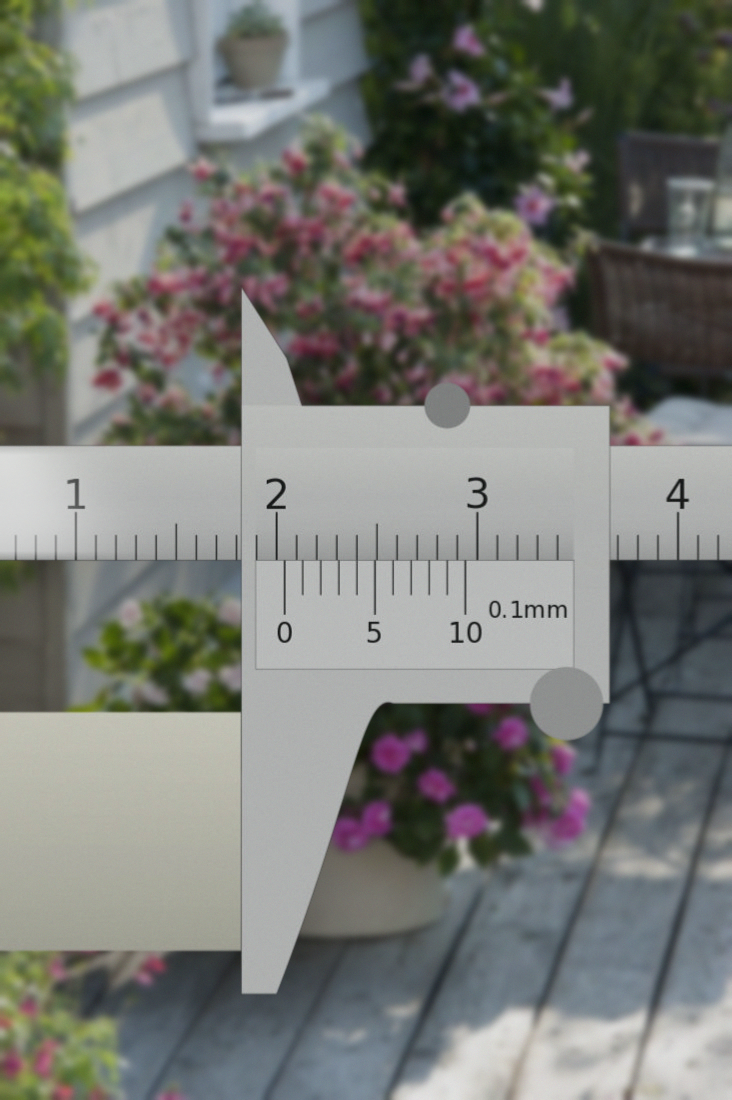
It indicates 20.4; mm
